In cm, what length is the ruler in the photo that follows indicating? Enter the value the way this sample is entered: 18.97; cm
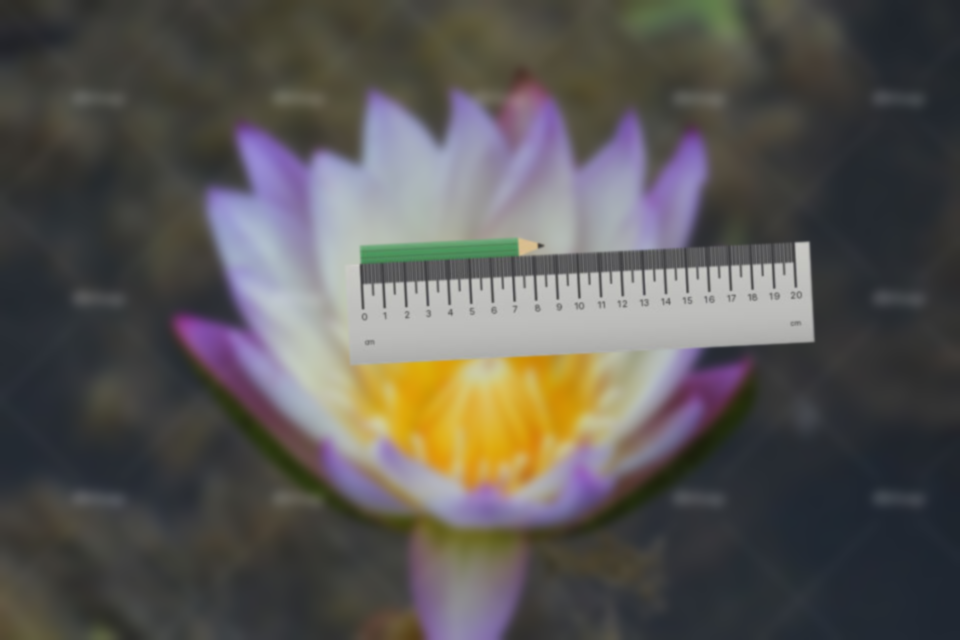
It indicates 8.5; cm
